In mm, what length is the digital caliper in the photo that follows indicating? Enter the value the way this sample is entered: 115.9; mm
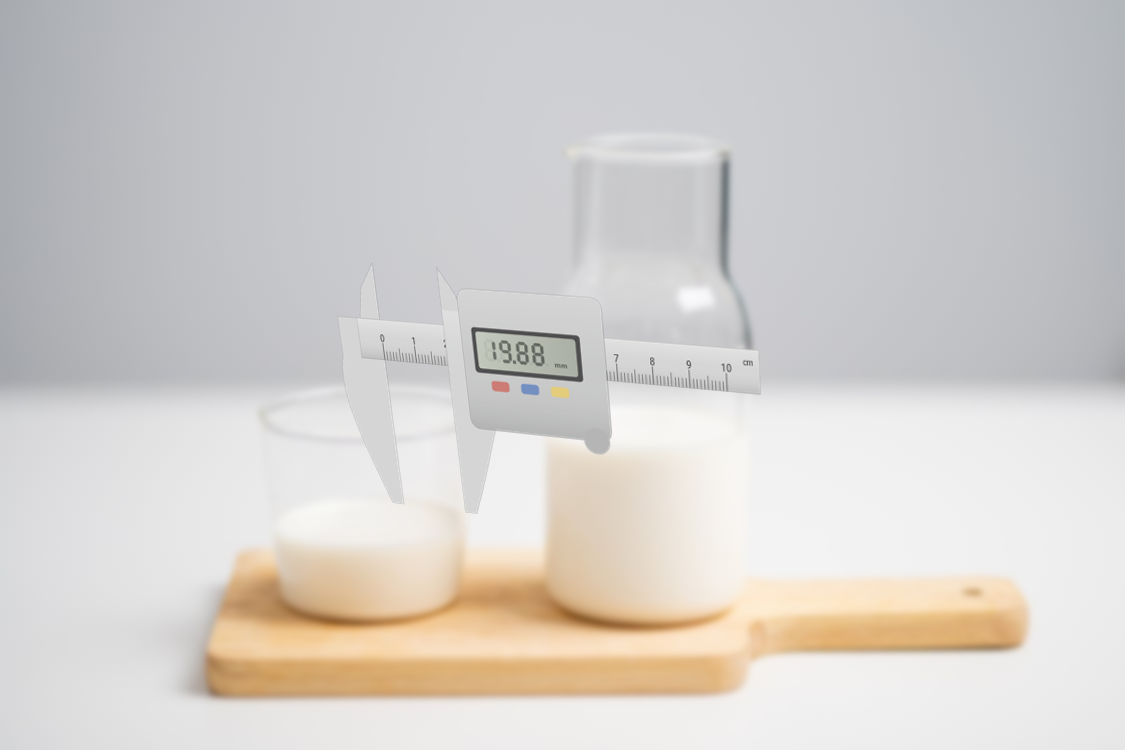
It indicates 19.88; mm
